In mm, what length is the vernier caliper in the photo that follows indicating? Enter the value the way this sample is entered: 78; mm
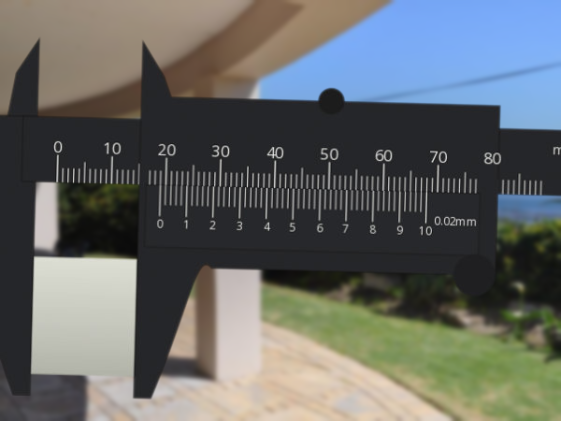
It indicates 19.0; mm
